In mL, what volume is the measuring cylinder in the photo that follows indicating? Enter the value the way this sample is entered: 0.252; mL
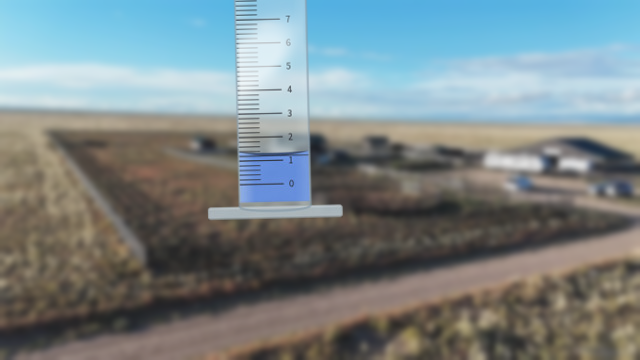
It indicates 1.2; mL
